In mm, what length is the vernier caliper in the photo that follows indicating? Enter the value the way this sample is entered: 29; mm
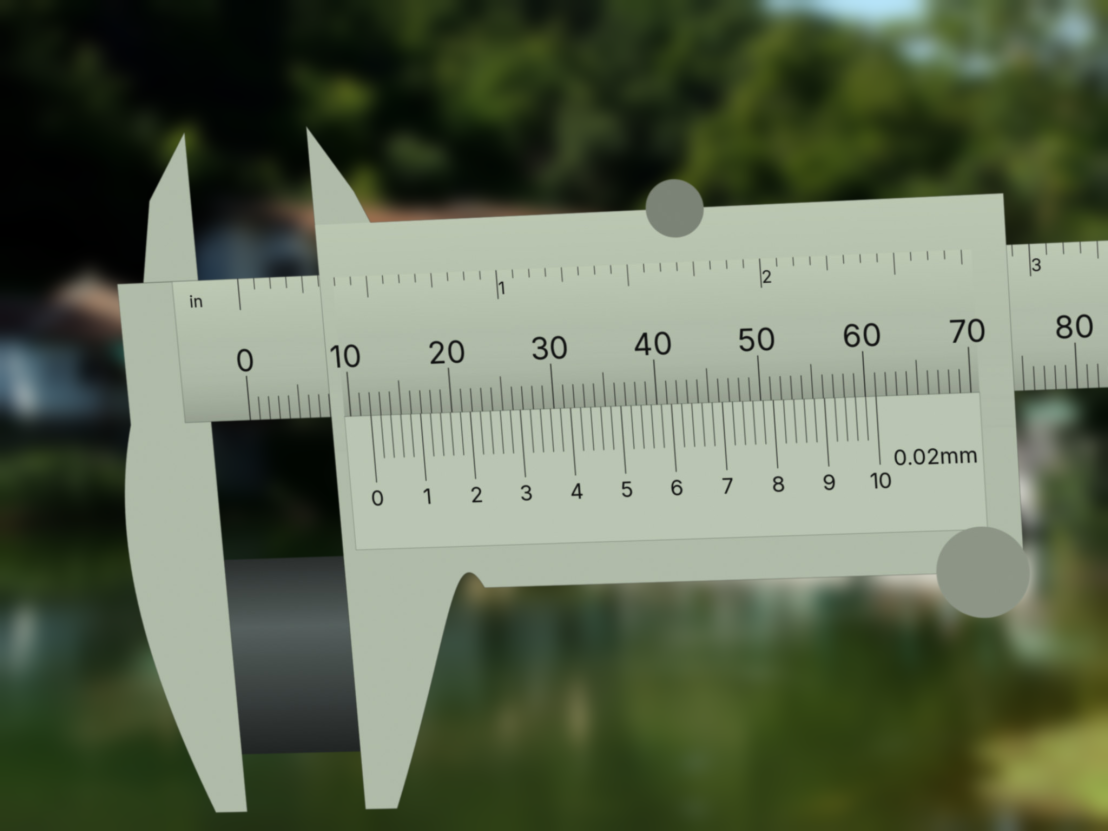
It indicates 12.0; mm
